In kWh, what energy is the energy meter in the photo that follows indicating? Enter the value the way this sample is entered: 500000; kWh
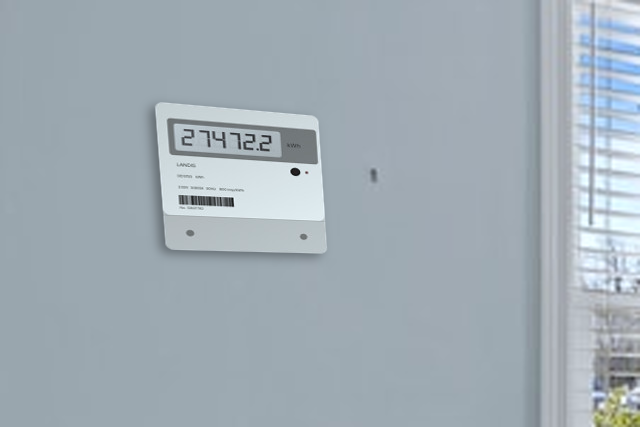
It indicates 27472.2; kWh
